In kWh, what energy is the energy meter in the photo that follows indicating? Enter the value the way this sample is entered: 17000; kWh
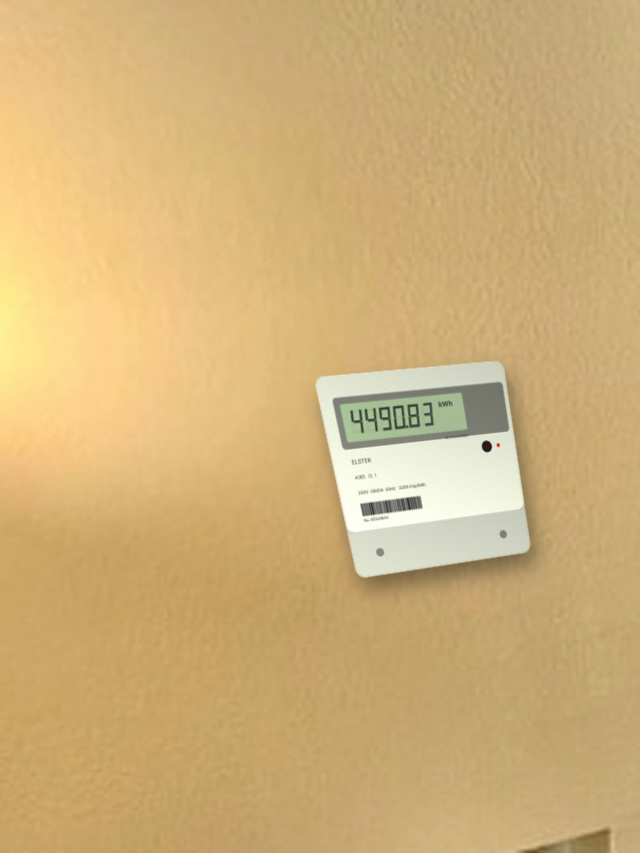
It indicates 4490.83; kWh
